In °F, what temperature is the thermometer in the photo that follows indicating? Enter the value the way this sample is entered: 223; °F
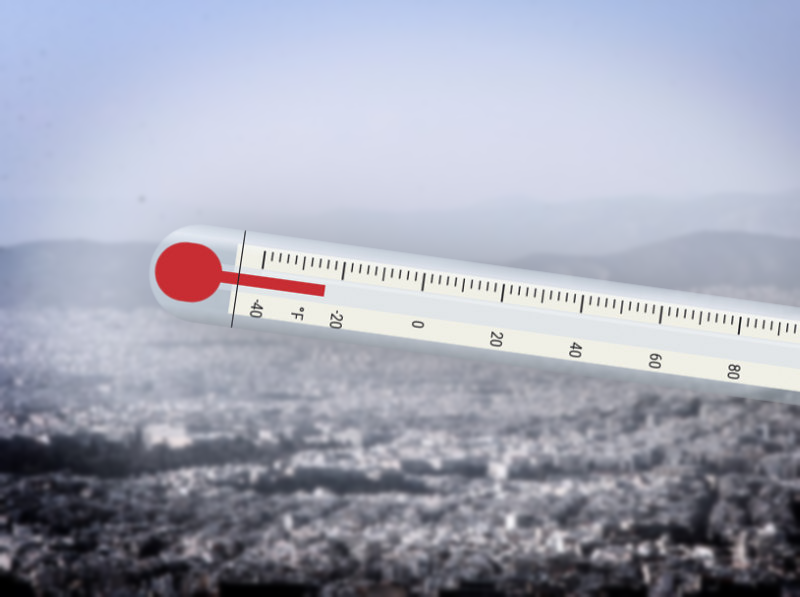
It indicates -24; °F
